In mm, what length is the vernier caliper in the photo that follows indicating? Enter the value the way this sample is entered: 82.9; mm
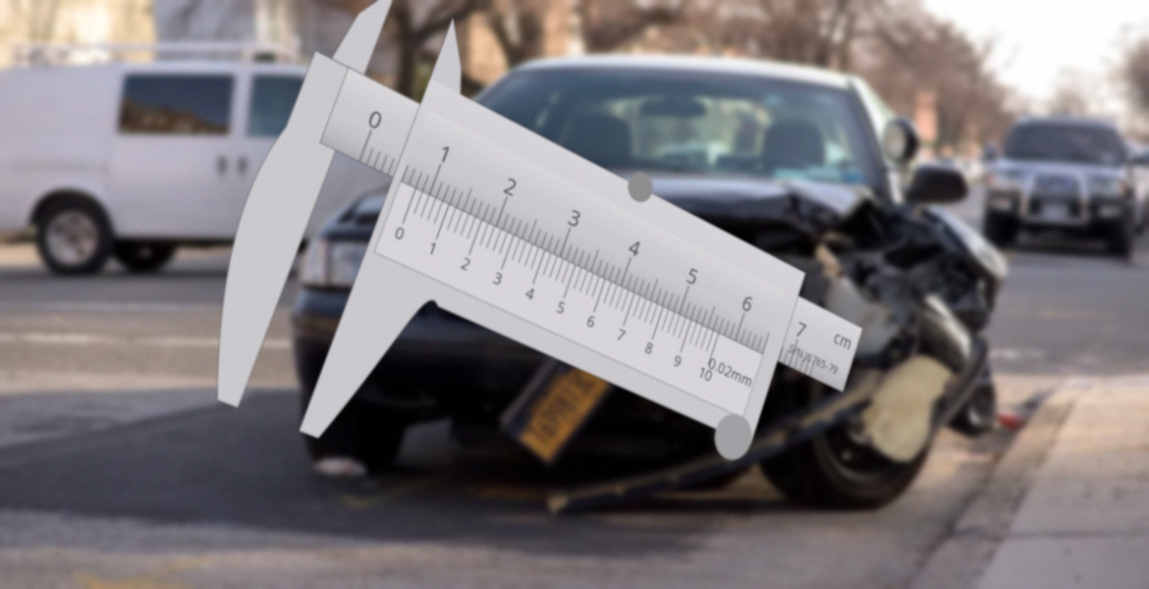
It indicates 8.0; mm
